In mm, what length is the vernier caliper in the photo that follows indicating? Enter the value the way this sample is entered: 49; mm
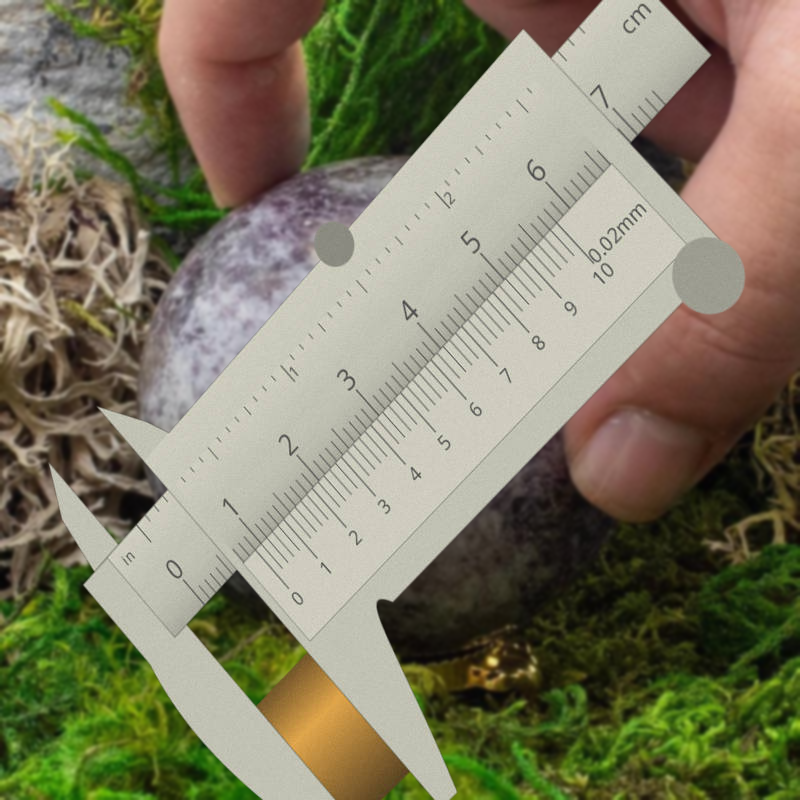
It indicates 9.0; mm
